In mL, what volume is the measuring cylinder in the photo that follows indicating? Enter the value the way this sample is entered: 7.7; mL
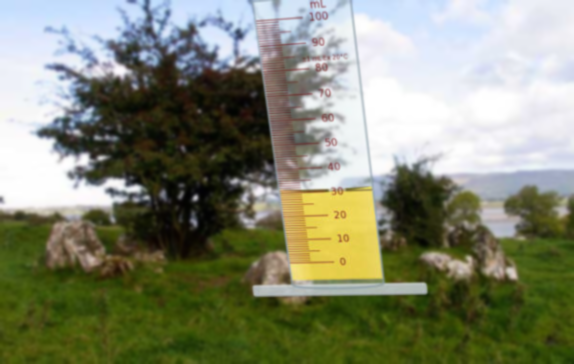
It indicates 30; mL
